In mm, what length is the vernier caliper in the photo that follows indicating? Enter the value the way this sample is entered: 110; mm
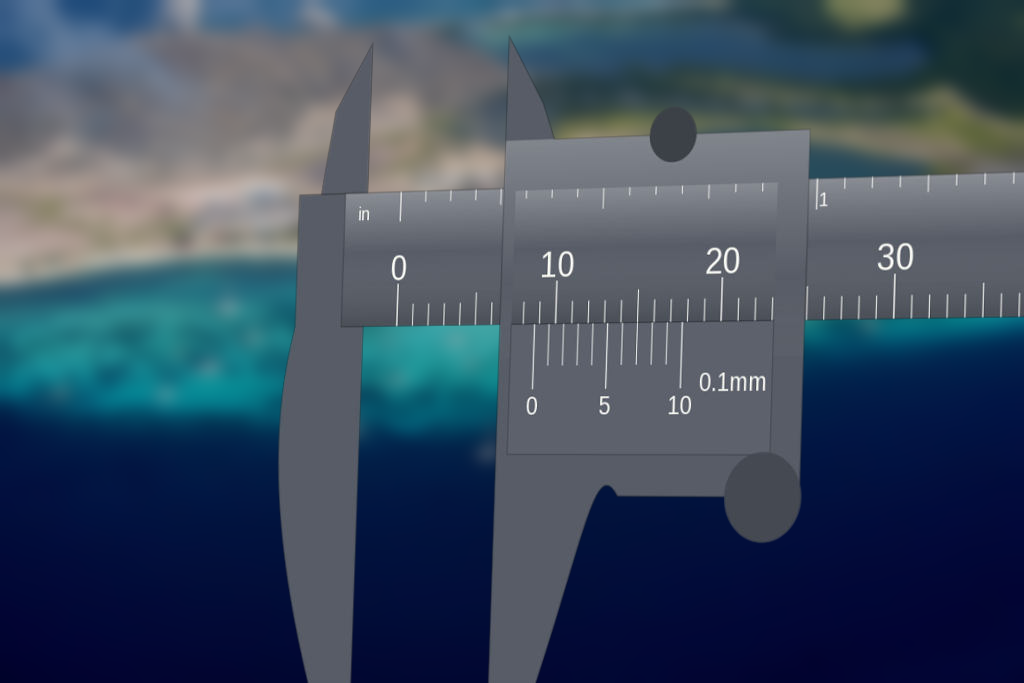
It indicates 8.7; mm
